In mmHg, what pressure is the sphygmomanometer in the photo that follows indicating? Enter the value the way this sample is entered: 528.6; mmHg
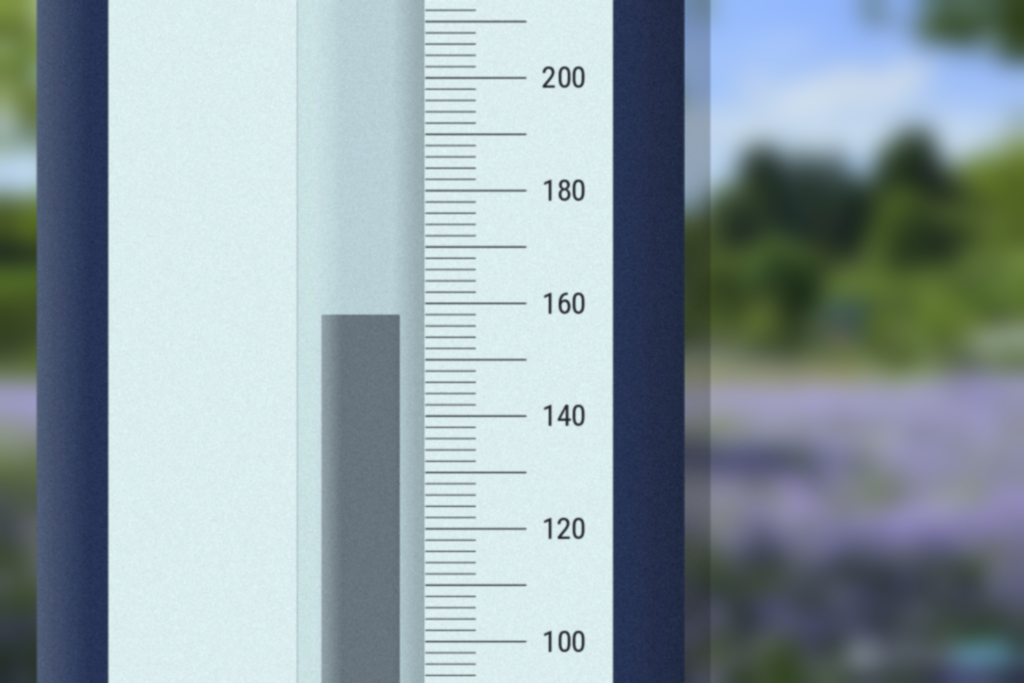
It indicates 158; mmHg
